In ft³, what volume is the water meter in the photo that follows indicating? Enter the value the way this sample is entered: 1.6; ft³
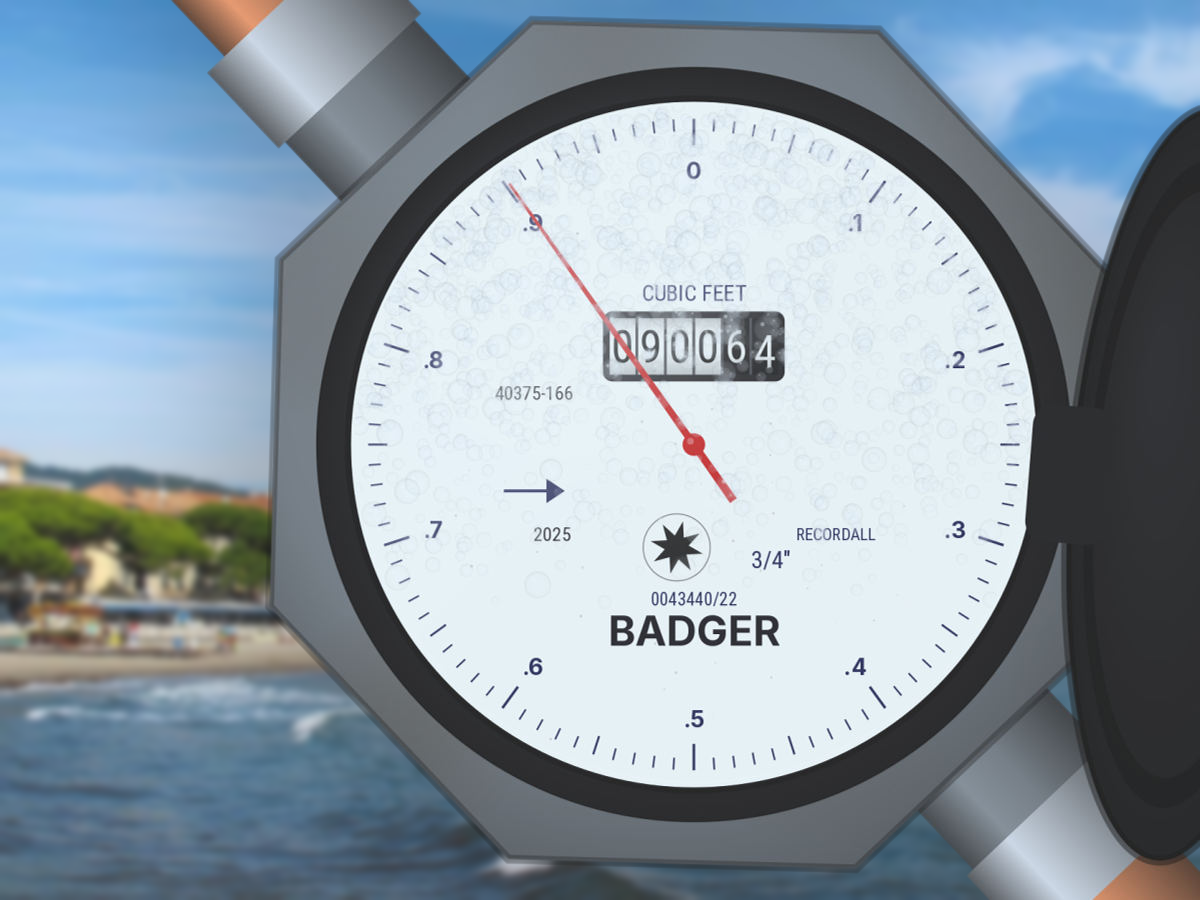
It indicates 90063.90; ft³
